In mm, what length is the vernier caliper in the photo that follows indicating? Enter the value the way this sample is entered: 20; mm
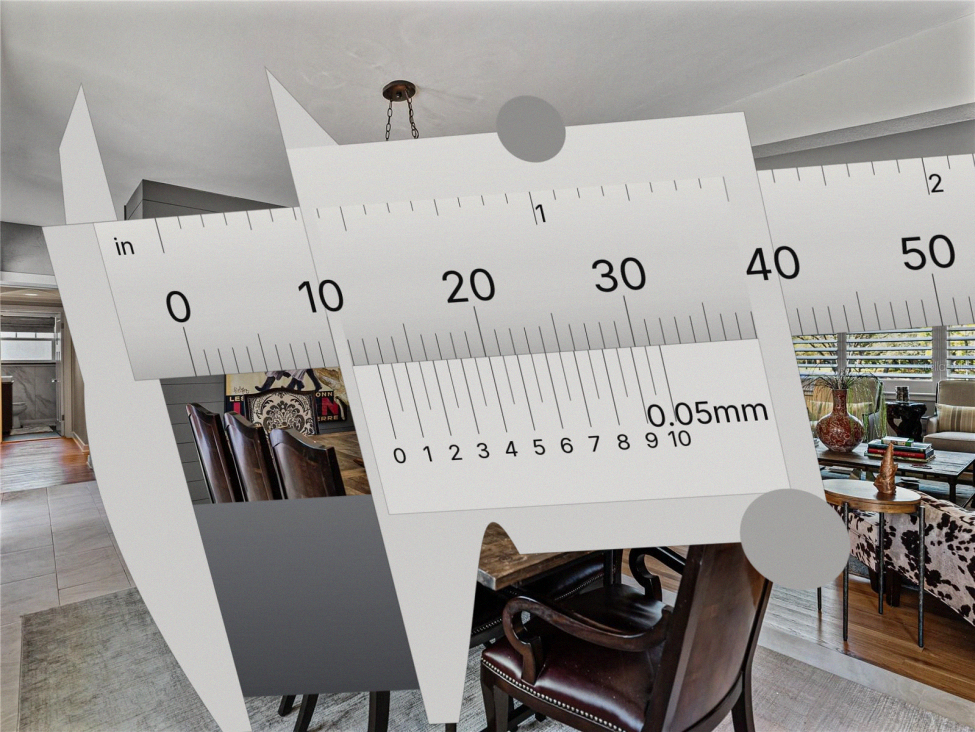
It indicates 12.6; mm
